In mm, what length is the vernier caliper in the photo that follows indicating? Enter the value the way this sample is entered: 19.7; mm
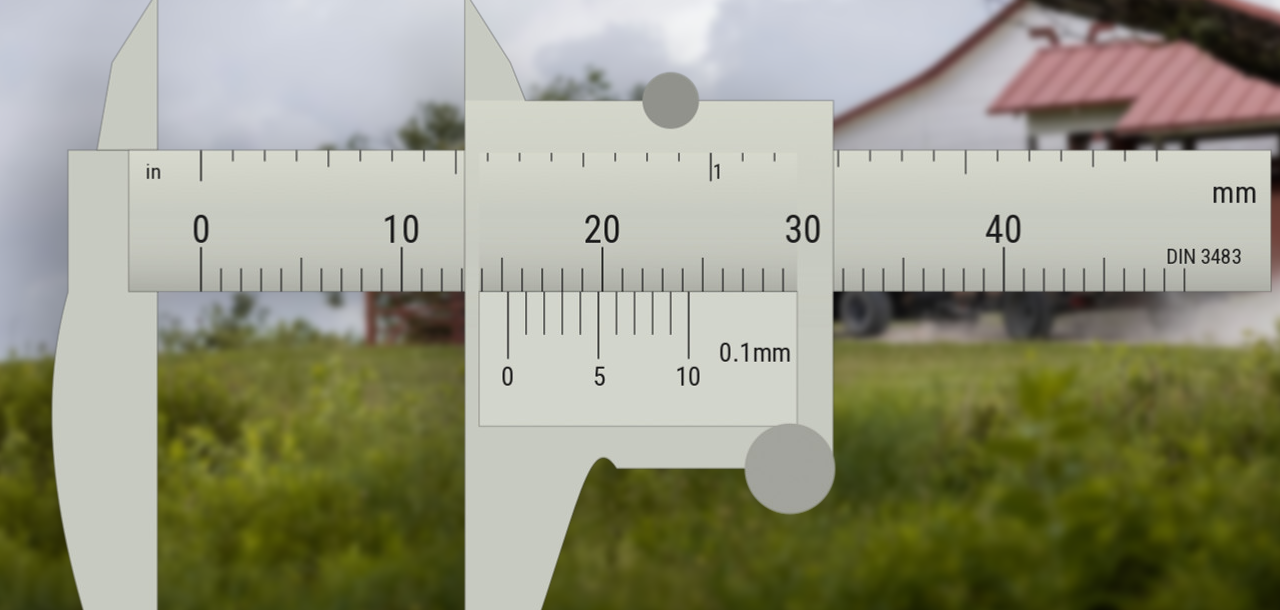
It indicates 15.3; mm
